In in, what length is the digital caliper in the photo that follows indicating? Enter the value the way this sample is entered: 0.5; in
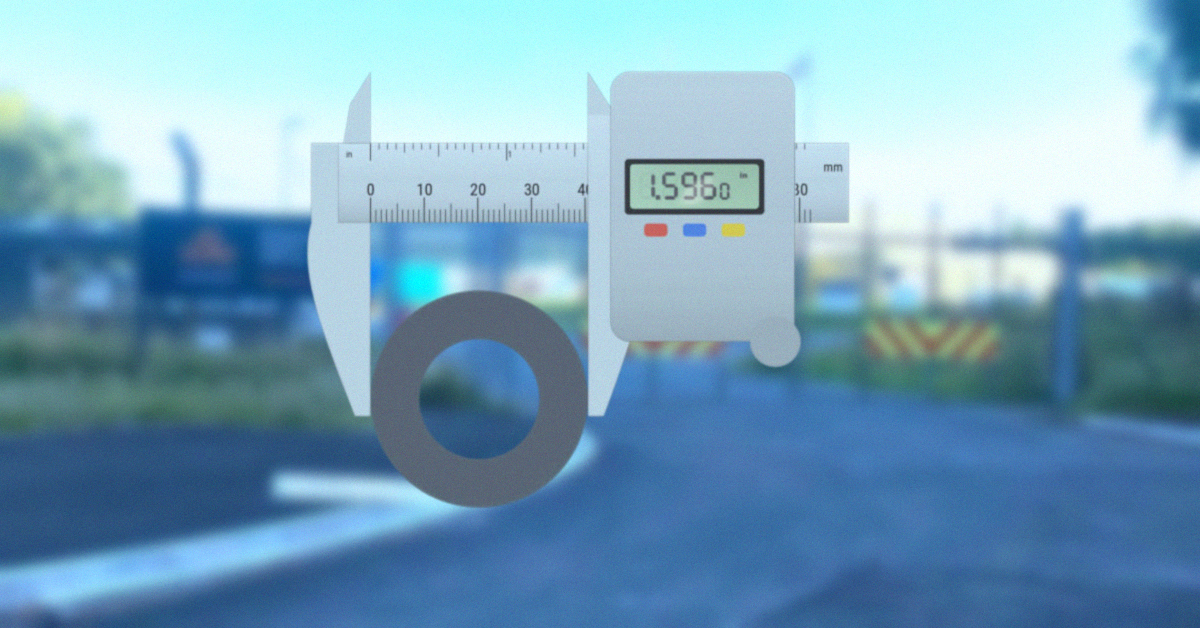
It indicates 1.5960; in
